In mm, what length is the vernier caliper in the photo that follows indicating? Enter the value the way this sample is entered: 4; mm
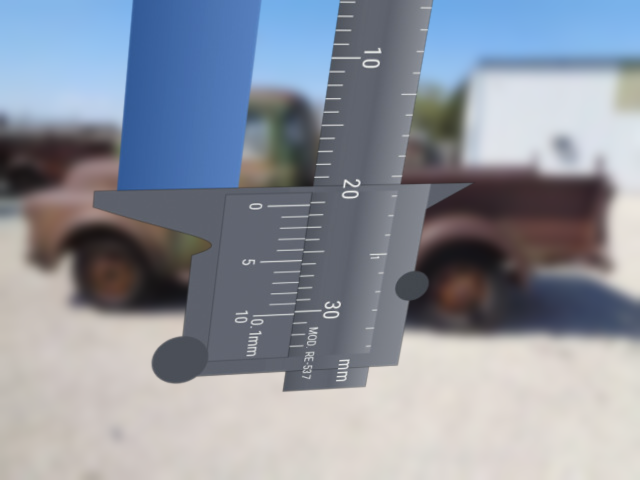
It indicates 21.2; mm
